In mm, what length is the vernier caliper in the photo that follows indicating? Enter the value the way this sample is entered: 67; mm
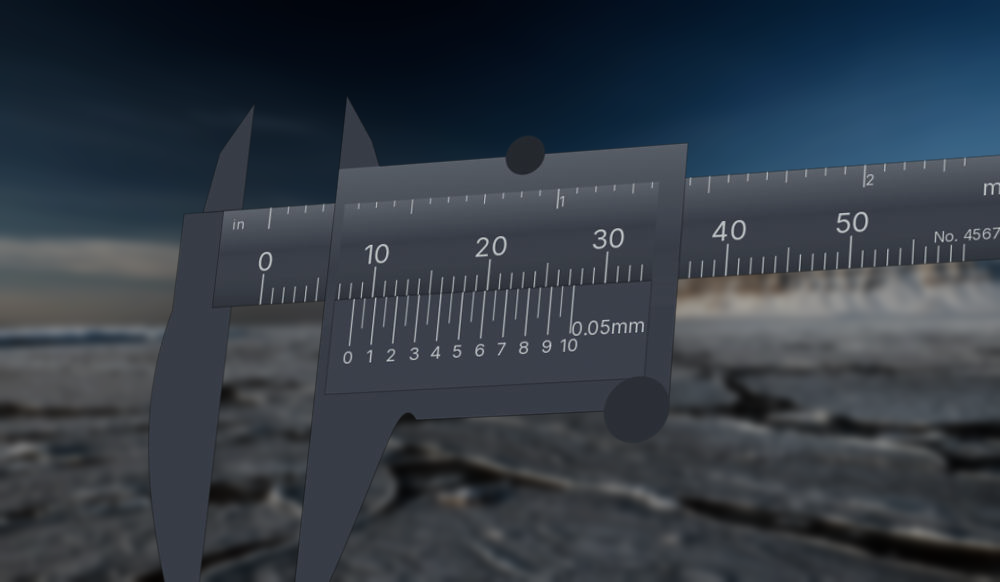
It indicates 8.4; mm
